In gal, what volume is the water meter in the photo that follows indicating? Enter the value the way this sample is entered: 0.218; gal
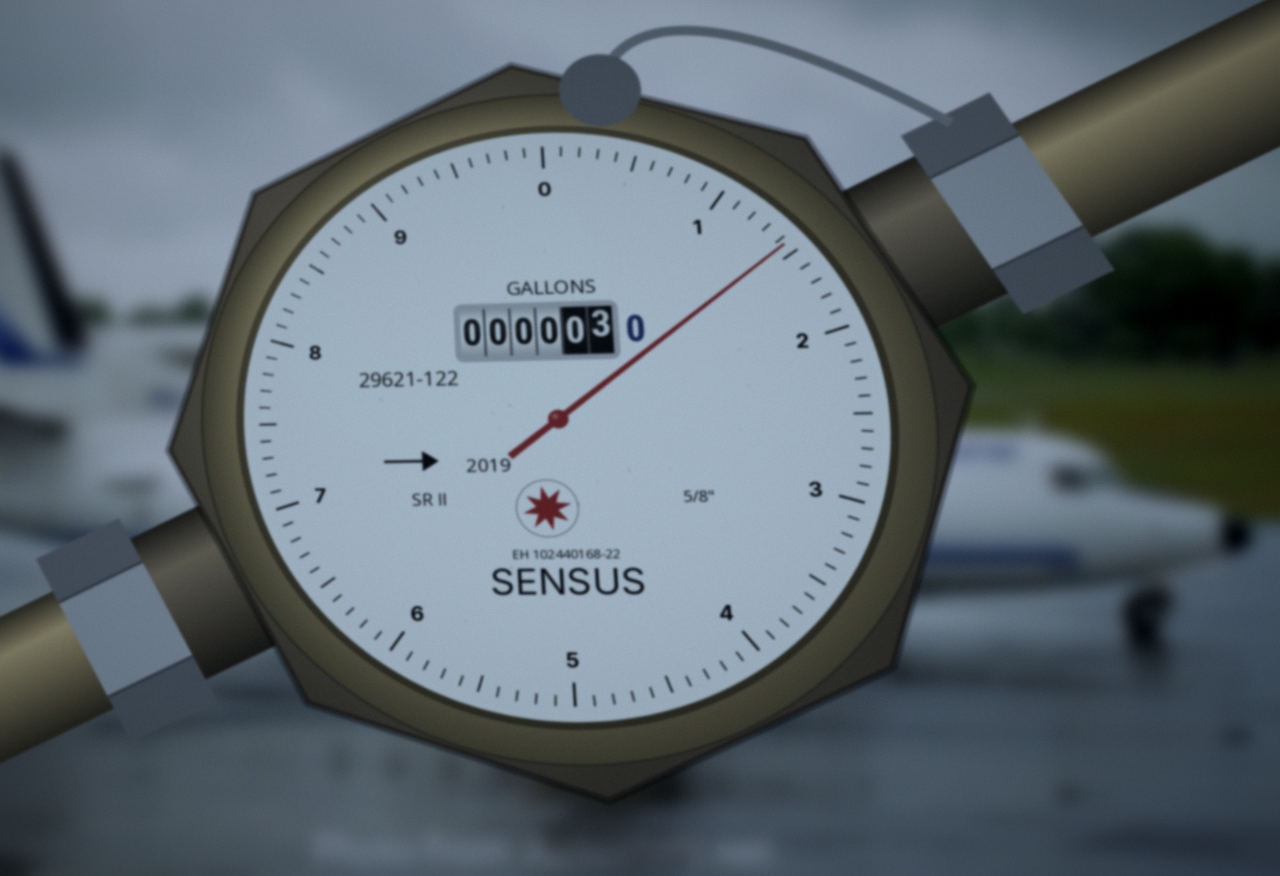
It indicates 31.4; gal
